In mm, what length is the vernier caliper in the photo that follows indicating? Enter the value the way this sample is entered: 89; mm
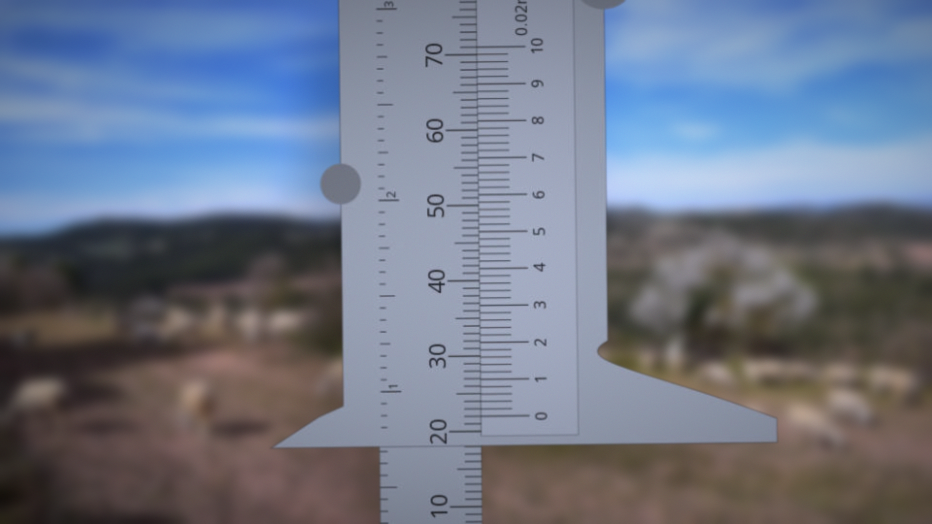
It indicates 22.0; mm
